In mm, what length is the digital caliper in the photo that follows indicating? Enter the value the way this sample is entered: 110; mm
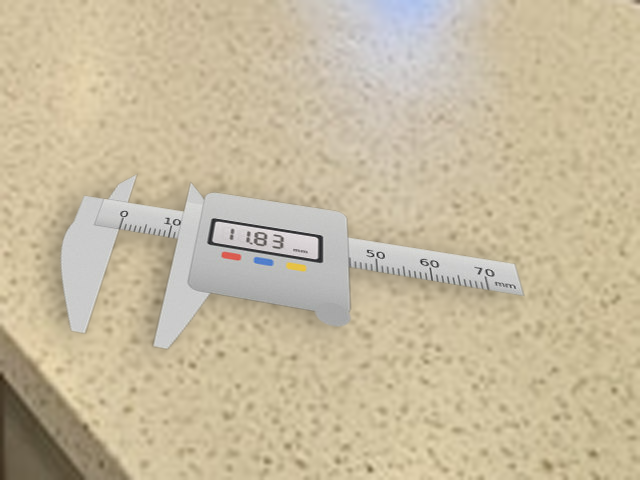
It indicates 11.83; mm
